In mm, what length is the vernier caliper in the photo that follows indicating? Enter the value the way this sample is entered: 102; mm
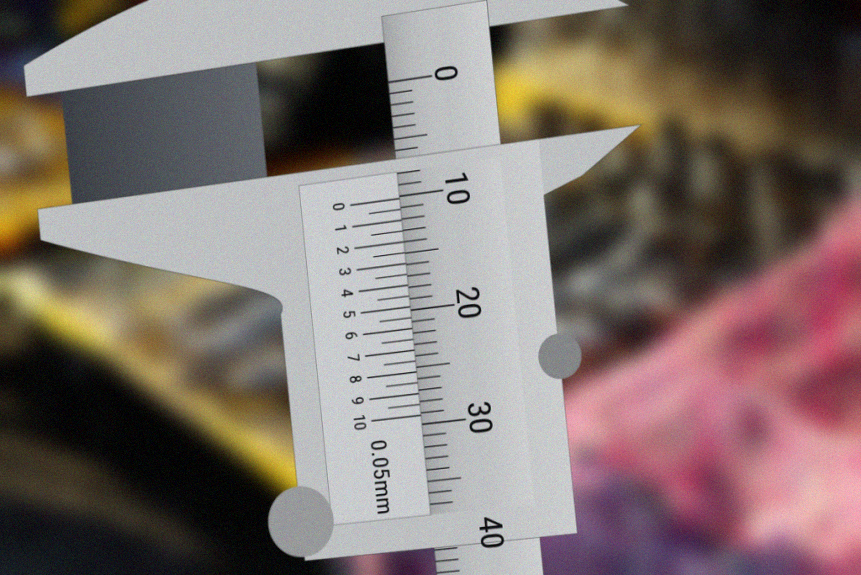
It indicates 10.2; mm
